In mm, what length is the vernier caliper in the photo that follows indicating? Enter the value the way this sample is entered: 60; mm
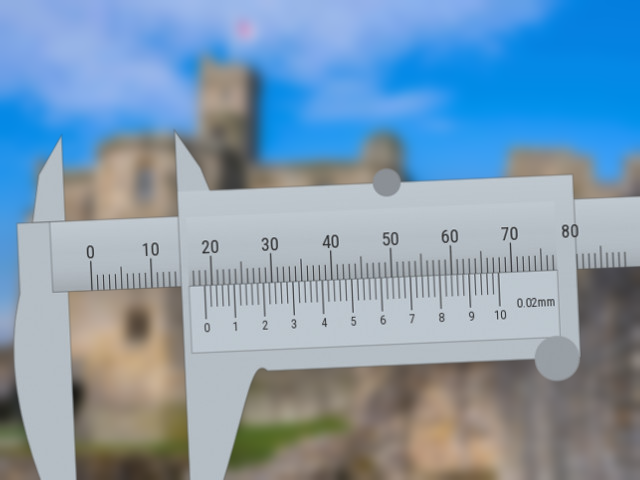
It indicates 18.8; mm
